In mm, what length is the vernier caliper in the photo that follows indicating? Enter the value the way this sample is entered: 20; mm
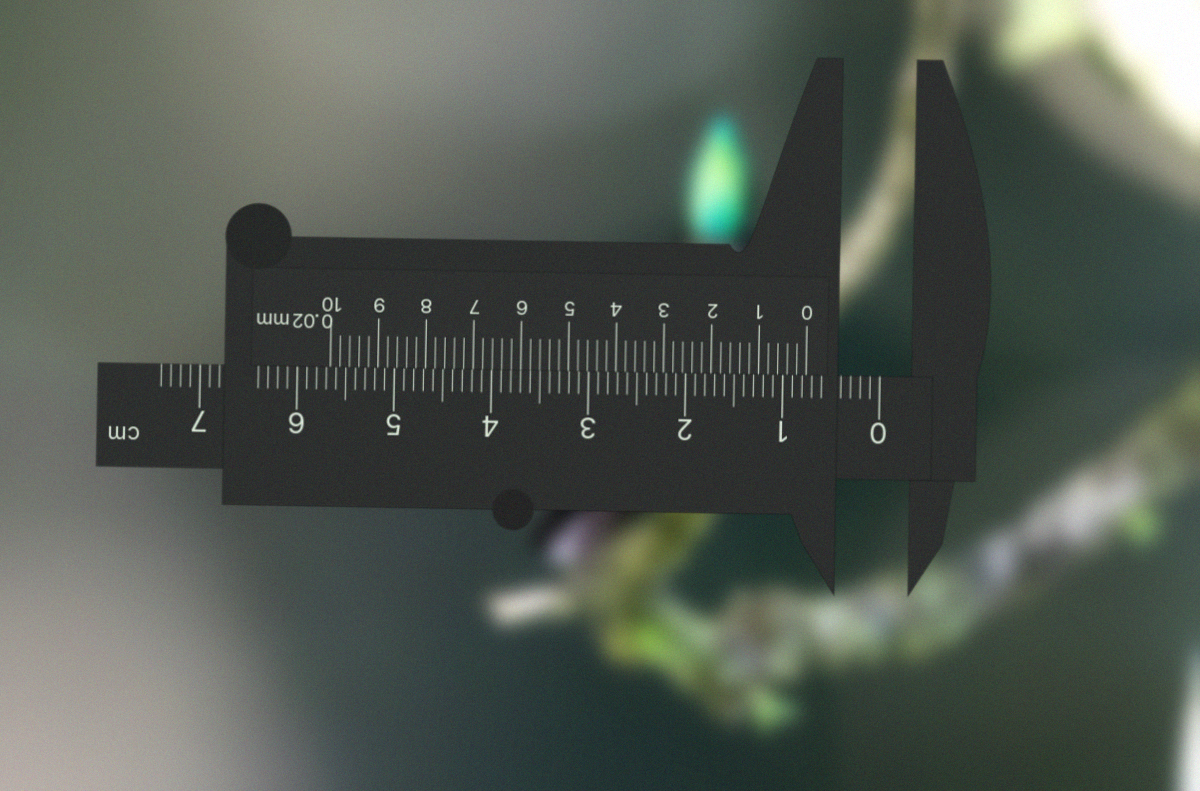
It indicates 7.6; mm
